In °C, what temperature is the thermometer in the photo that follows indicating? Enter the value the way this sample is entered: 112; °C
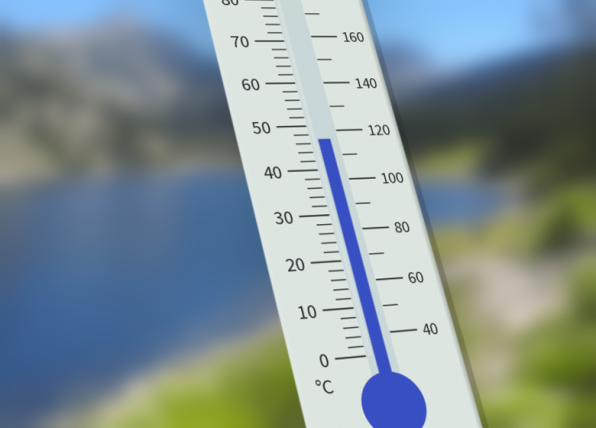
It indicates 47; °C
